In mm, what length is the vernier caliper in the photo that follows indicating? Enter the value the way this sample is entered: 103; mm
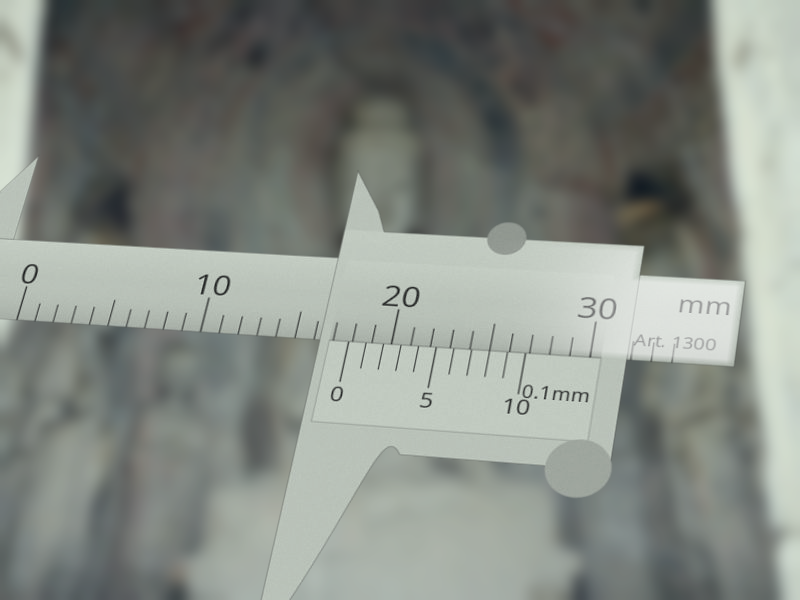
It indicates 17.8; mm
